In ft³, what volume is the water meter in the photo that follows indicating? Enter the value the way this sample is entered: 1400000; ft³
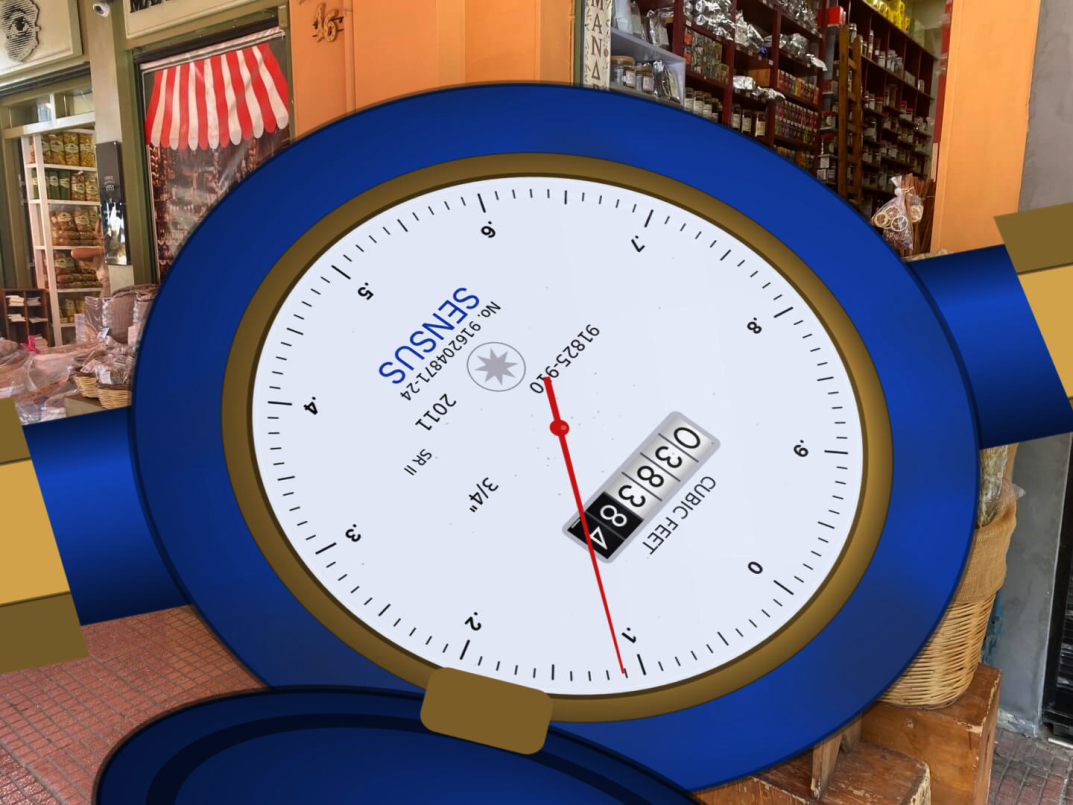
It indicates 38384.11; ft³
